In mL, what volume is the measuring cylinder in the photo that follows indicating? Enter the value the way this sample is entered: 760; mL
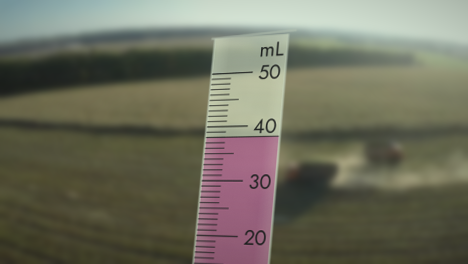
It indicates 38; mL
